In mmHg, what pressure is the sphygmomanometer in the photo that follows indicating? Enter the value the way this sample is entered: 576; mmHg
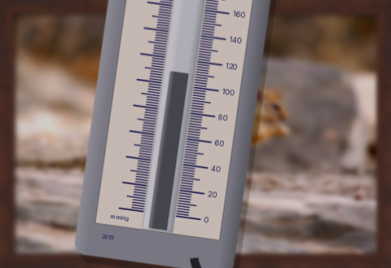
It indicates 110; mmHg
